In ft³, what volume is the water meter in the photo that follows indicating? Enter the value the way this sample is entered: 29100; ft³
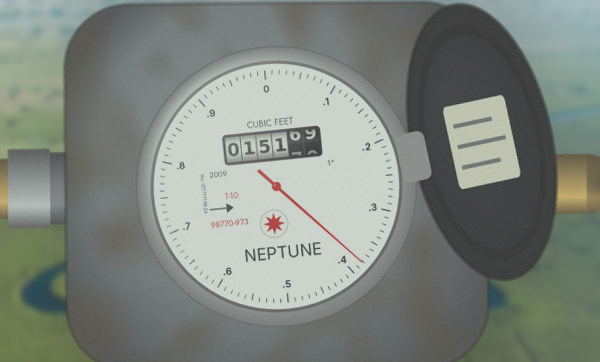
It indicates 15169.38; ft³
